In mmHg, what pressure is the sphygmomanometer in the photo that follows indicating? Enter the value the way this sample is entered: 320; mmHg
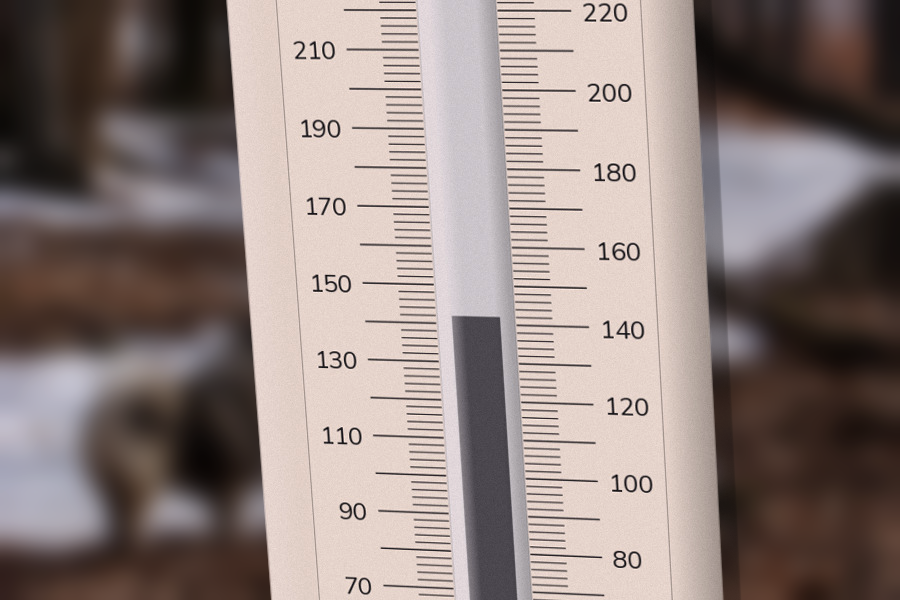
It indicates 142; mmHg
